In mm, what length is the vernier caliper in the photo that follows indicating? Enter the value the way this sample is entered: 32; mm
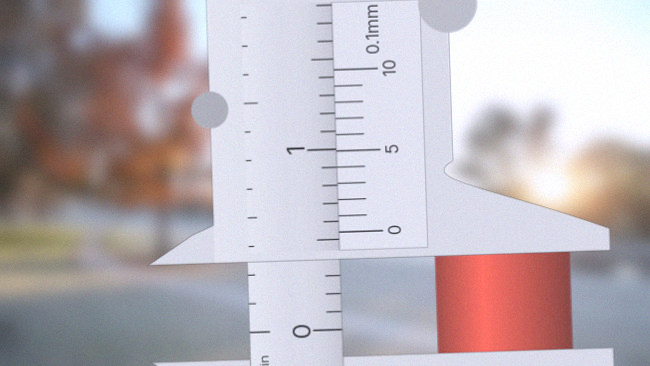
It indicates 5.4; mm
